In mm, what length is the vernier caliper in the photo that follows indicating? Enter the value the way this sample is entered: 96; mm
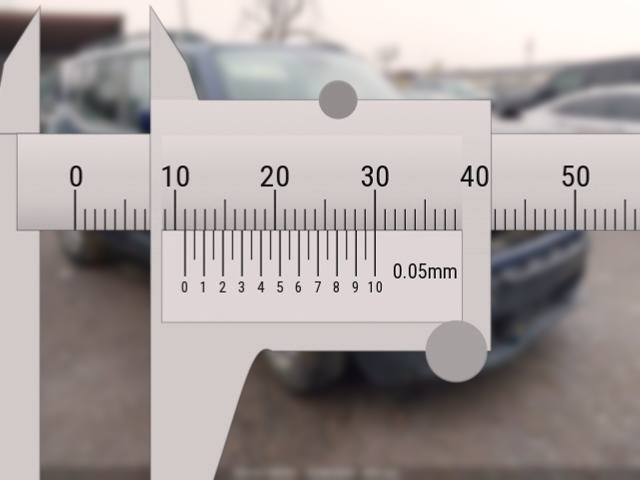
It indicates 11.0; mm
